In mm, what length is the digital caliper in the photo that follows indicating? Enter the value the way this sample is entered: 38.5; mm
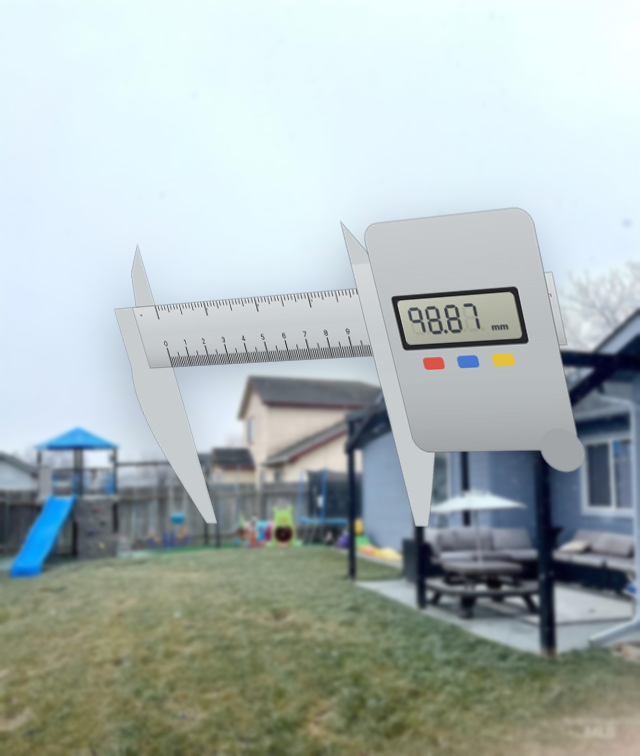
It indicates 98.87; mm
